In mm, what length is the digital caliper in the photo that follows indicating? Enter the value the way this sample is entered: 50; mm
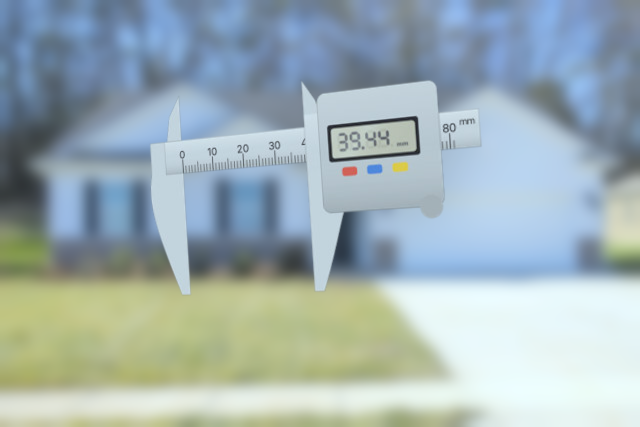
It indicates 39.44; mm
